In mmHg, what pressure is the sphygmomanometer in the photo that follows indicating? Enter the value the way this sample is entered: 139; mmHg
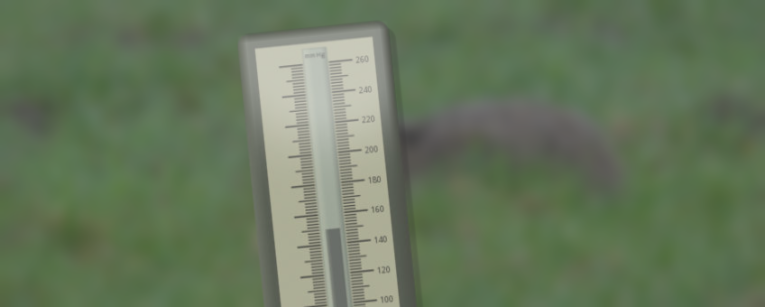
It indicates 150; mmHg
